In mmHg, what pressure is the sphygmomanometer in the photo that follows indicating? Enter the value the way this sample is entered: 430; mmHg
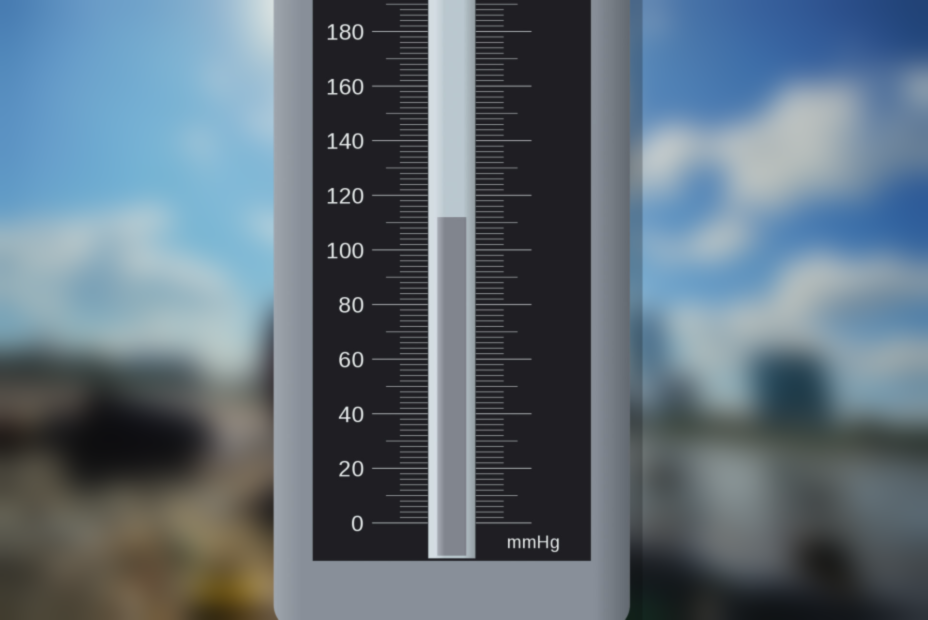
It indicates 112; mmHg
